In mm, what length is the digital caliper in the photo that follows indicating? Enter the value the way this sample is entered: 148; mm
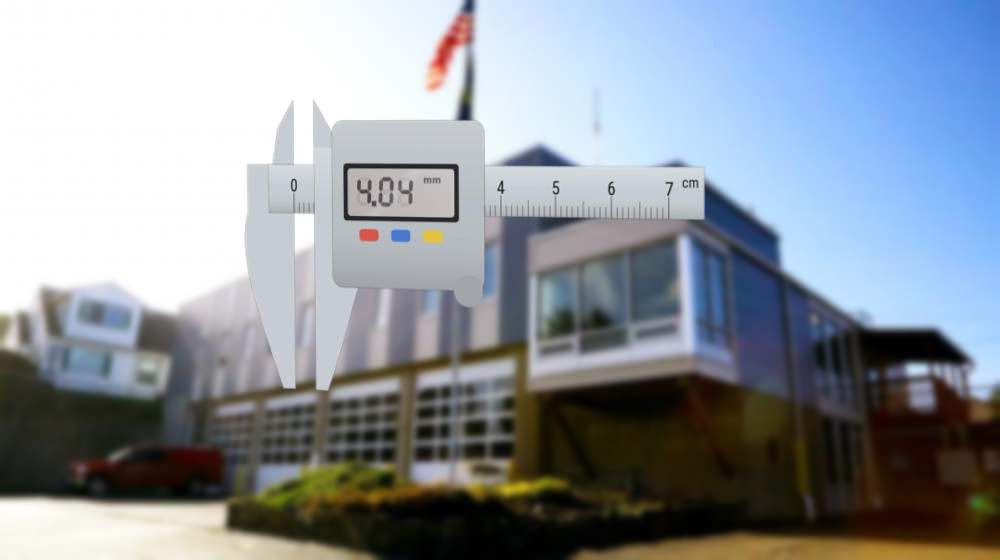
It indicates 4.04; mm
